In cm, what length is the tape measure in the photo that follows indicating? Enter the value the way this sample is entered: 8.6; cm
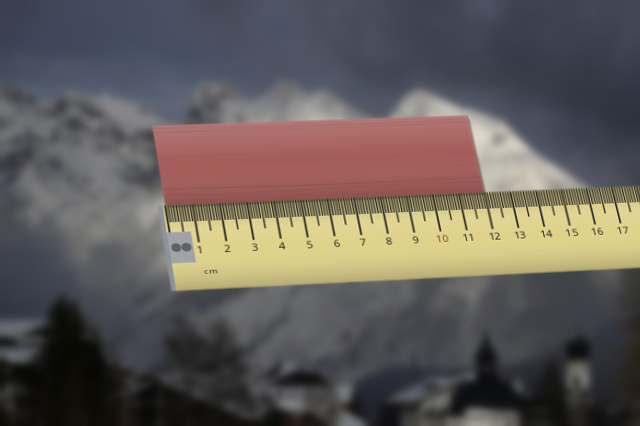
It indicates 12; cm
